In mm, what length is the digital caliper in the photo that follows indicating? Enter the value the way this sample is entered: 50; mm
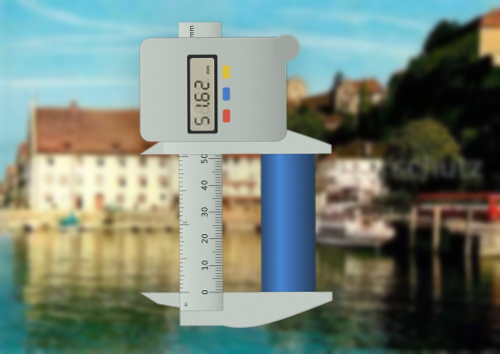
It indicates 51.62; mm
